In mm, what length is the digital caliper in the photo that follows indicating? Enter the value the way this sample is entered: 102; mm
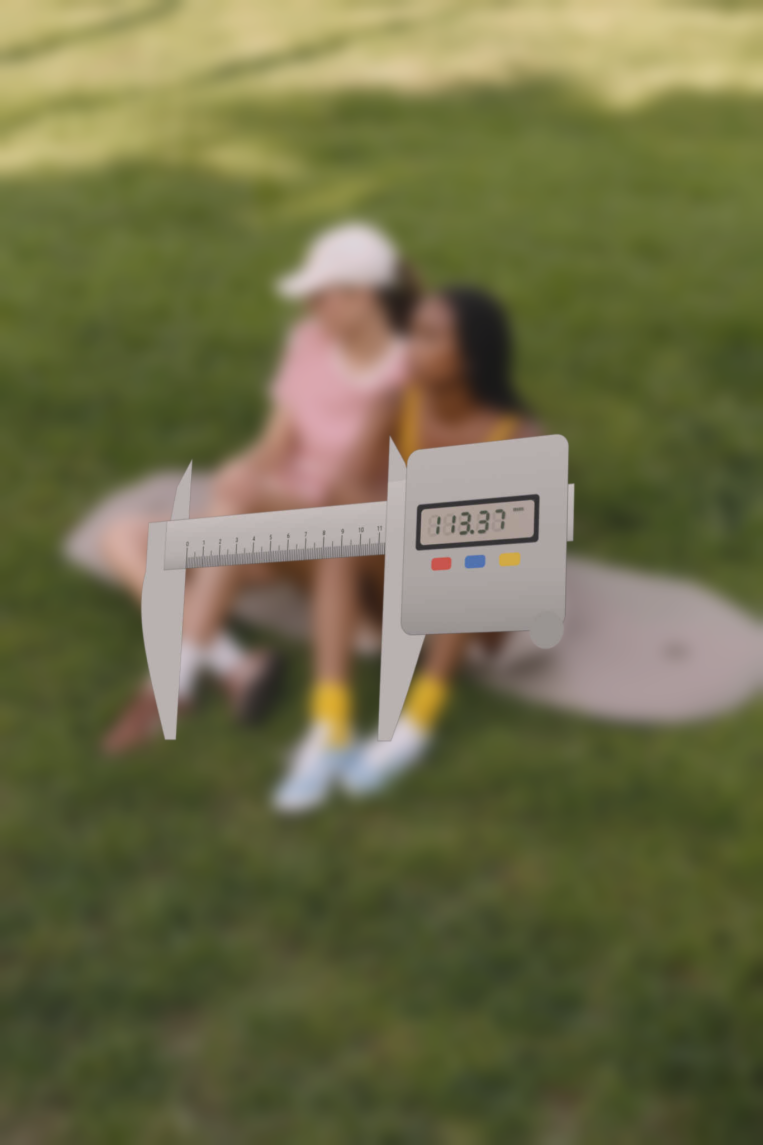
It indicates 113.37; mm
